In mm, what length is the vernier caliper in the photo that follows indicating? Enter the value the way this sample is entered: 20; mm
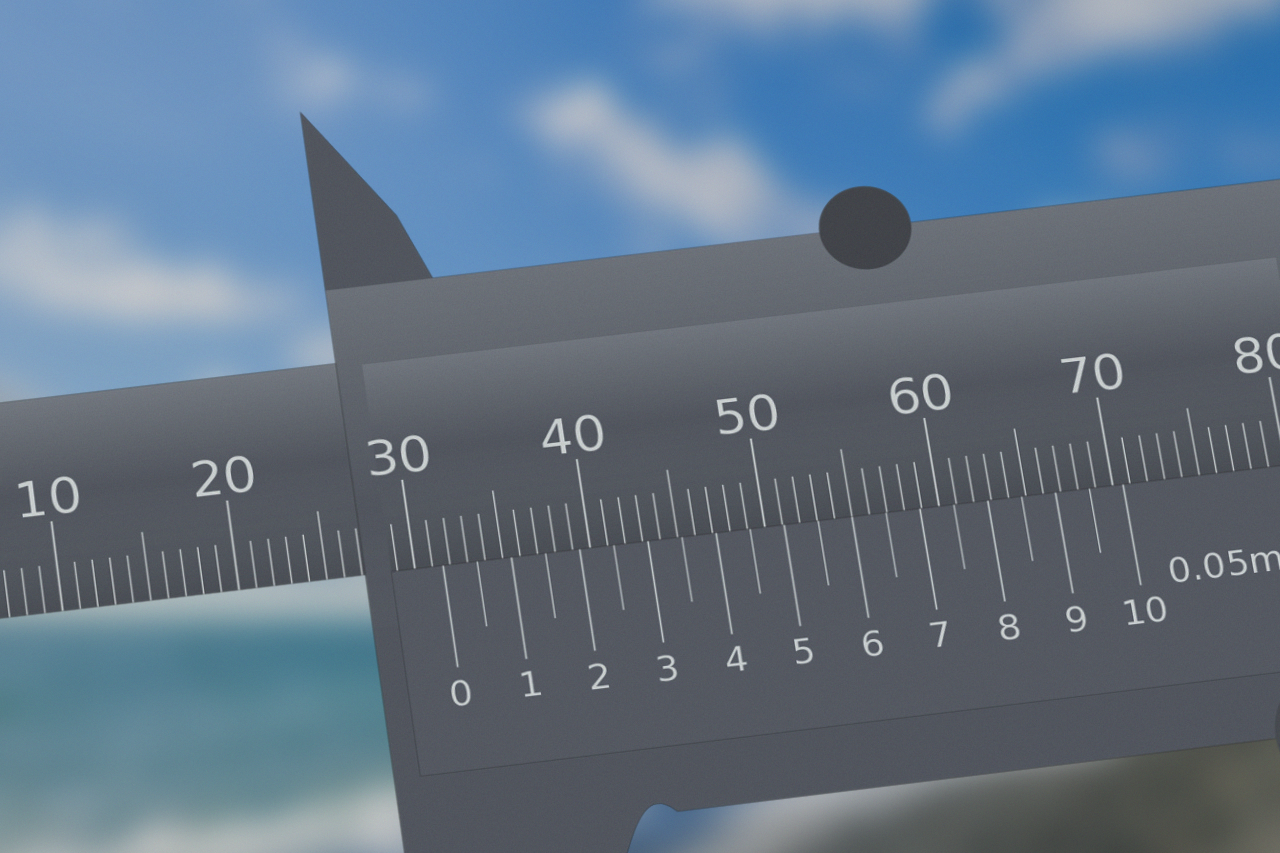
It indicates 31.6; mm
